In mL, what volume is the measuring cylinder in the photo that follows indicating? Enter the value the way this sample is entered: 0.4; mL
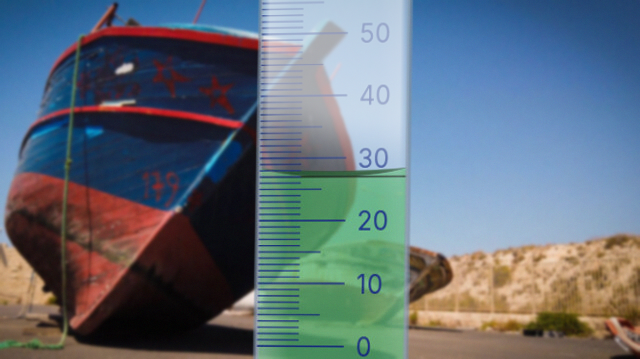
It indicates 27; mL
